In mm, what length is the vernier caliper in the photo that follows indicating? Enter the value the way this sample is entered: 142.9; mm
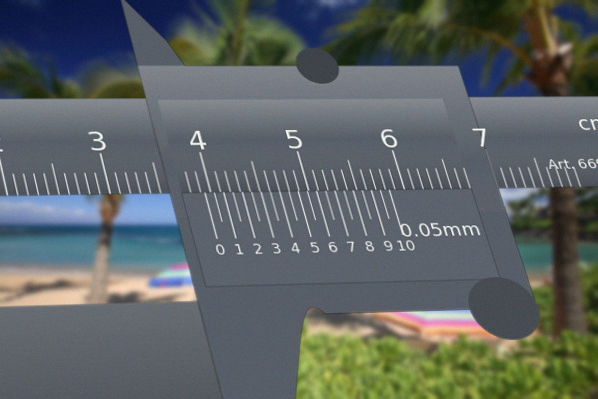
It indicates 39.4; mm
